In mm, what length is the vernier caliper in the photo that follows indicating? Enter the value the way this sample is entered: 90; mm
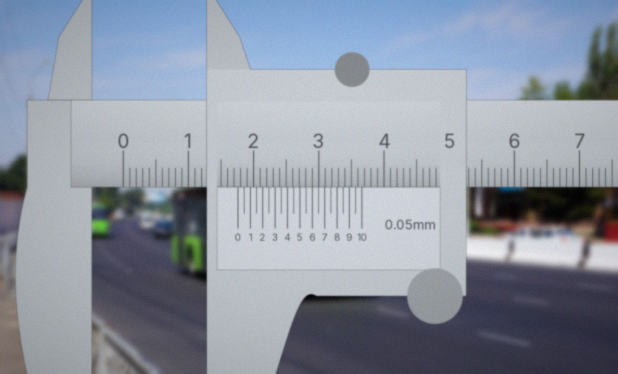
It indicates 17.6; mm
